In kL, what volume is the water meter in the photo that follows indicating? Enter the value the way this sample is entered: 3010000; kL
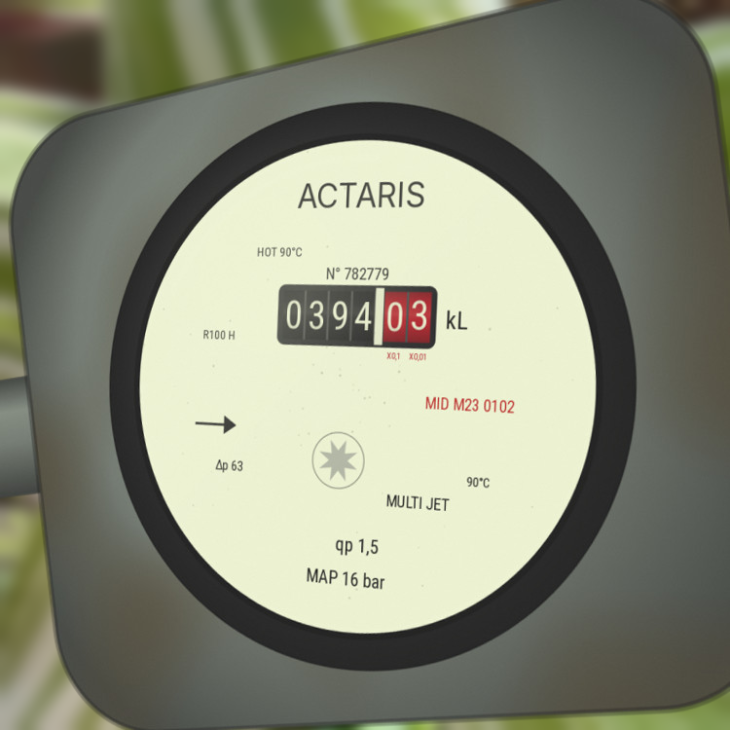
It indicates 394.03; kL
